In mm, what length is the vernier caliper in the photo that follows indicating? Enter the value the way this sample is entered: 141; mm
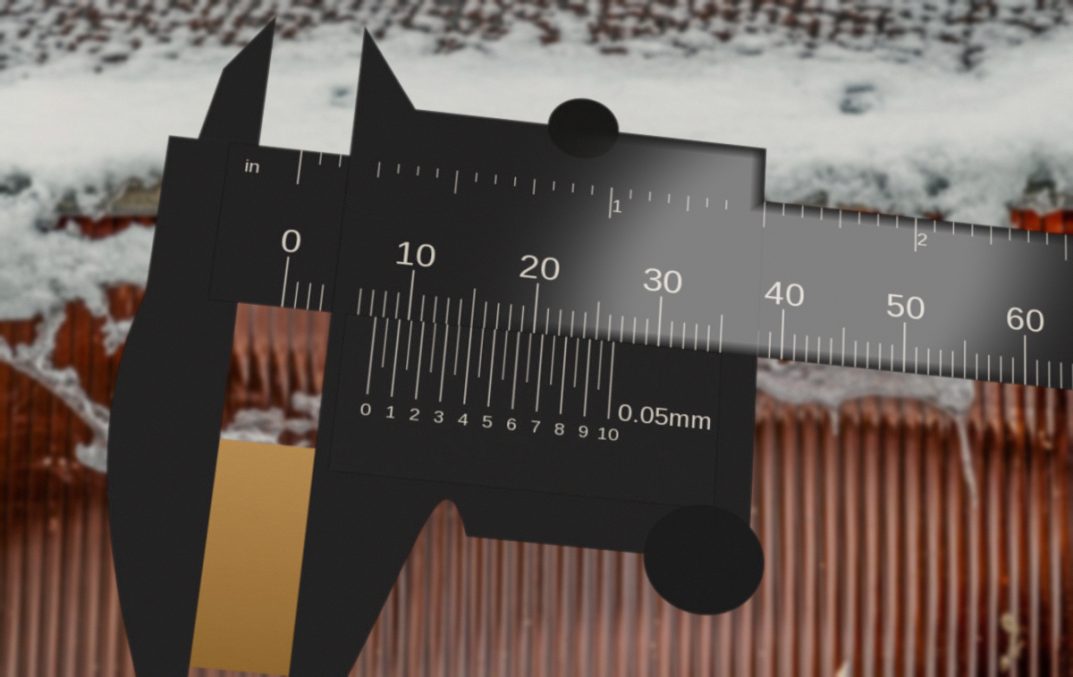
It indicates 7.4; mm
